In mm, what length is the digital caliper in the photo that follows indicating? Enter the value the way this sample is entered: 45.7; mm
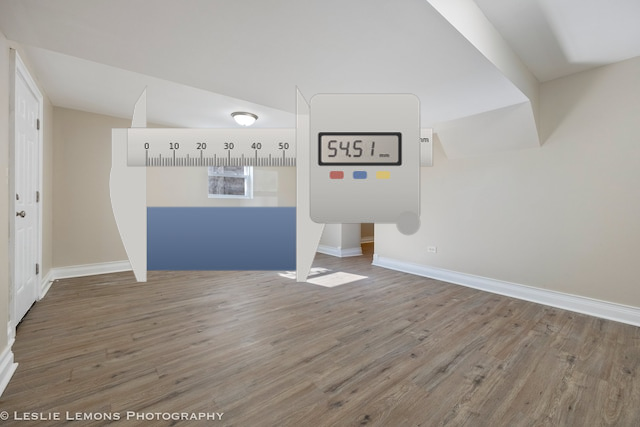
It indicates 54.51; mm
